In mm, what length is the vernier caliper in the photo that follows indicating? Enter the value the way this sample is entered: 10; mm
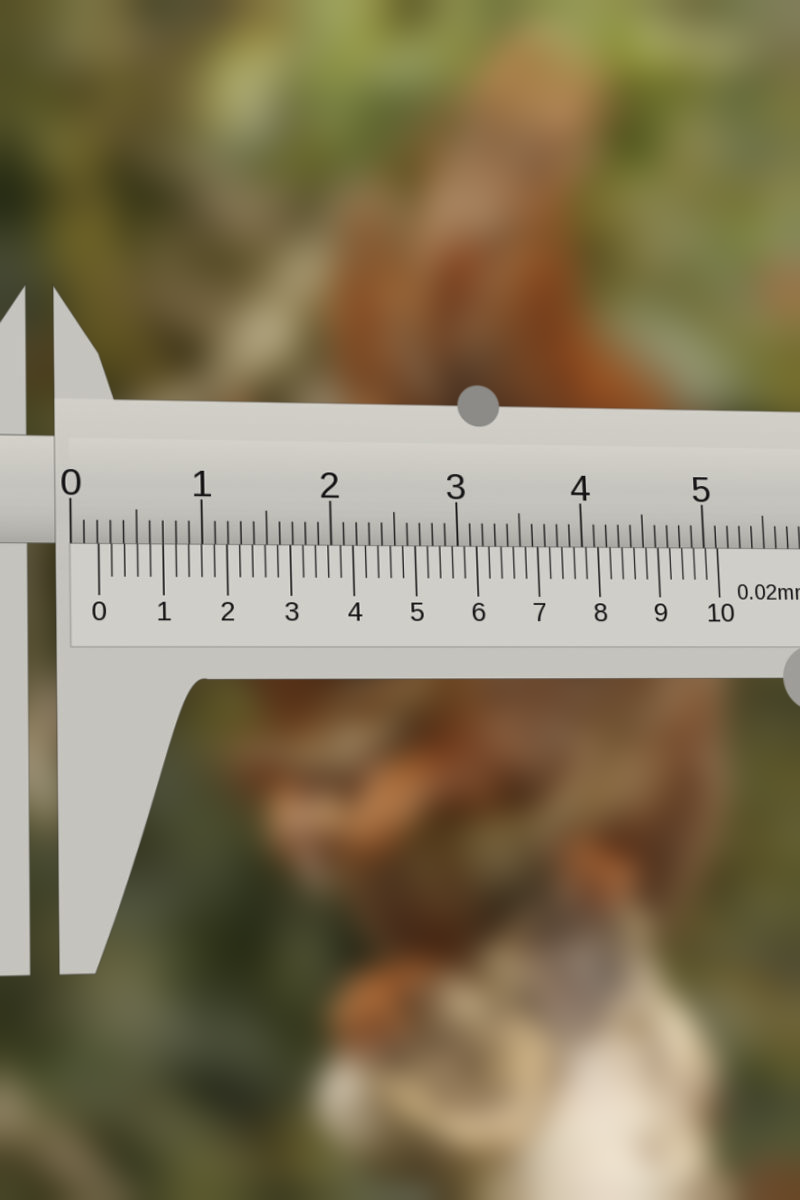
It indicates 2.1; mm
